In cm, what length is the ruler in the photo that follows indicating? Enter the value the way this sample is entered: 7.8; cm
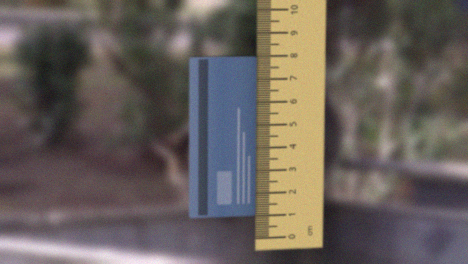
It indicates 7; cm
